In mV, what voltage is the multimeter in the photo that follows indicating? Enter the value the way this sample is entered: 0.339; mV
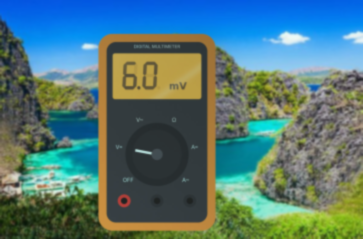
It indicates 6.0; mV
